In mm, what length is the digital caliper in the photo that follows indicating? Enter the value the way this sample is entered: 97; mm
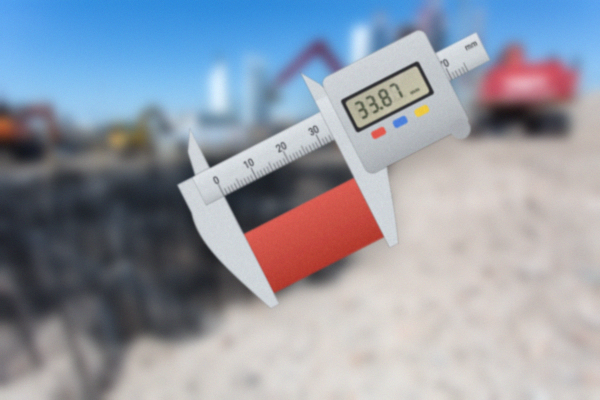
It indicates 33.87; mm
